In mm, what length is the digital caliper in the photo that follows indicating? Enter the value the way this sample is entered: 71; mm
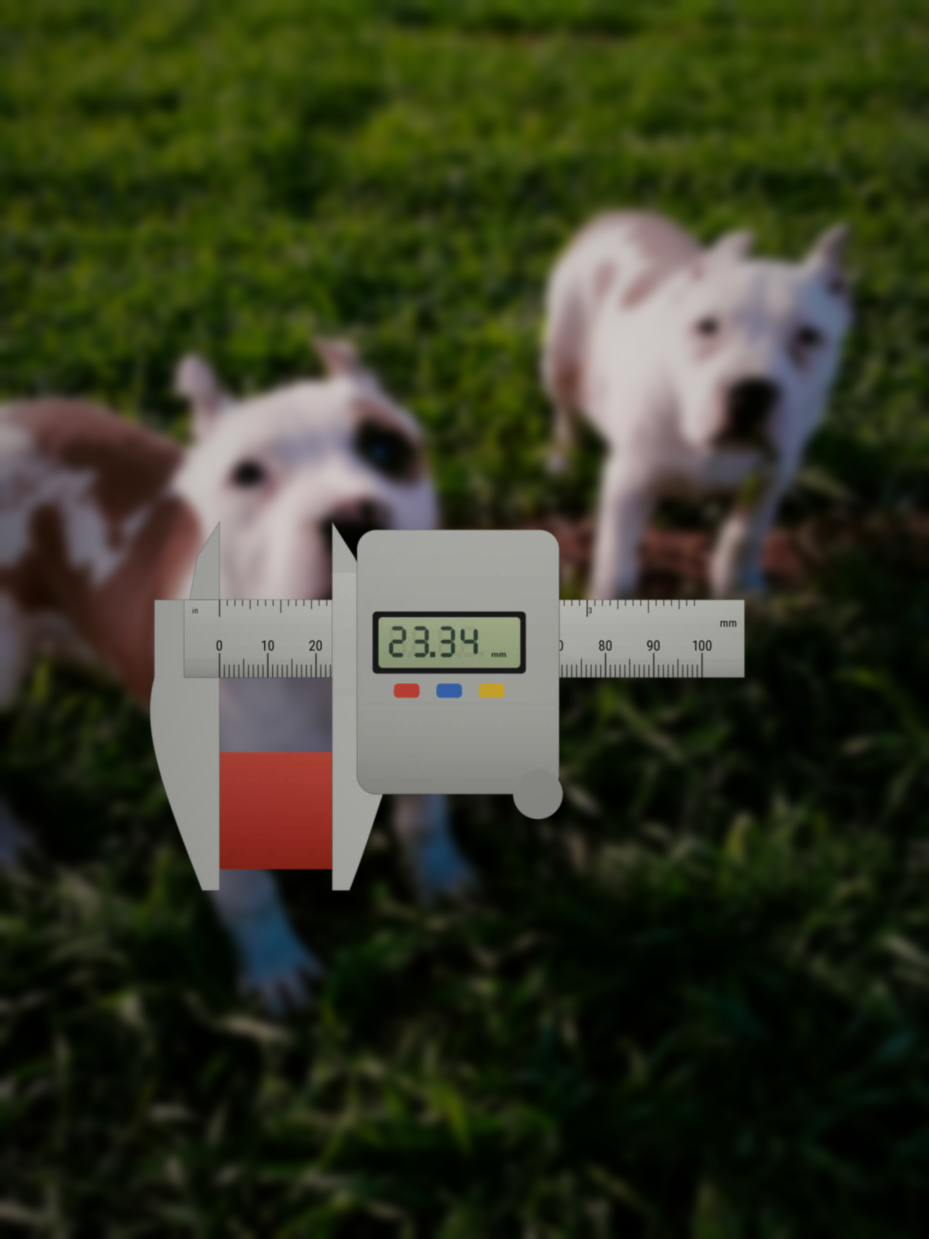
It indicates 23.34; mm
